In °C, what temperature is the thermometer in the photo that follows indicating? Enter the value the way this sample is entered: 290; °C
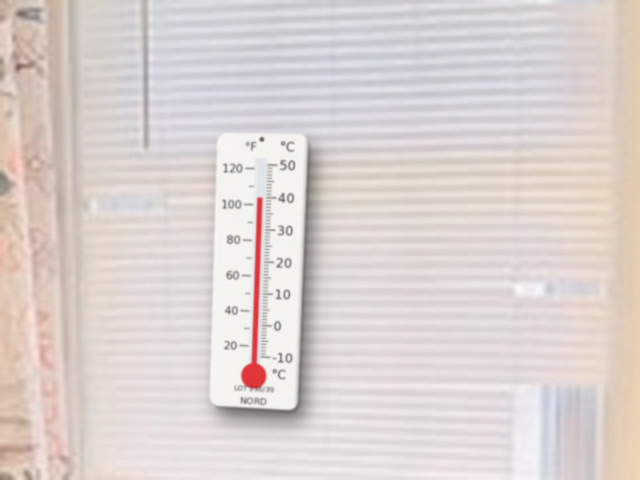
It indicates 40; °C
